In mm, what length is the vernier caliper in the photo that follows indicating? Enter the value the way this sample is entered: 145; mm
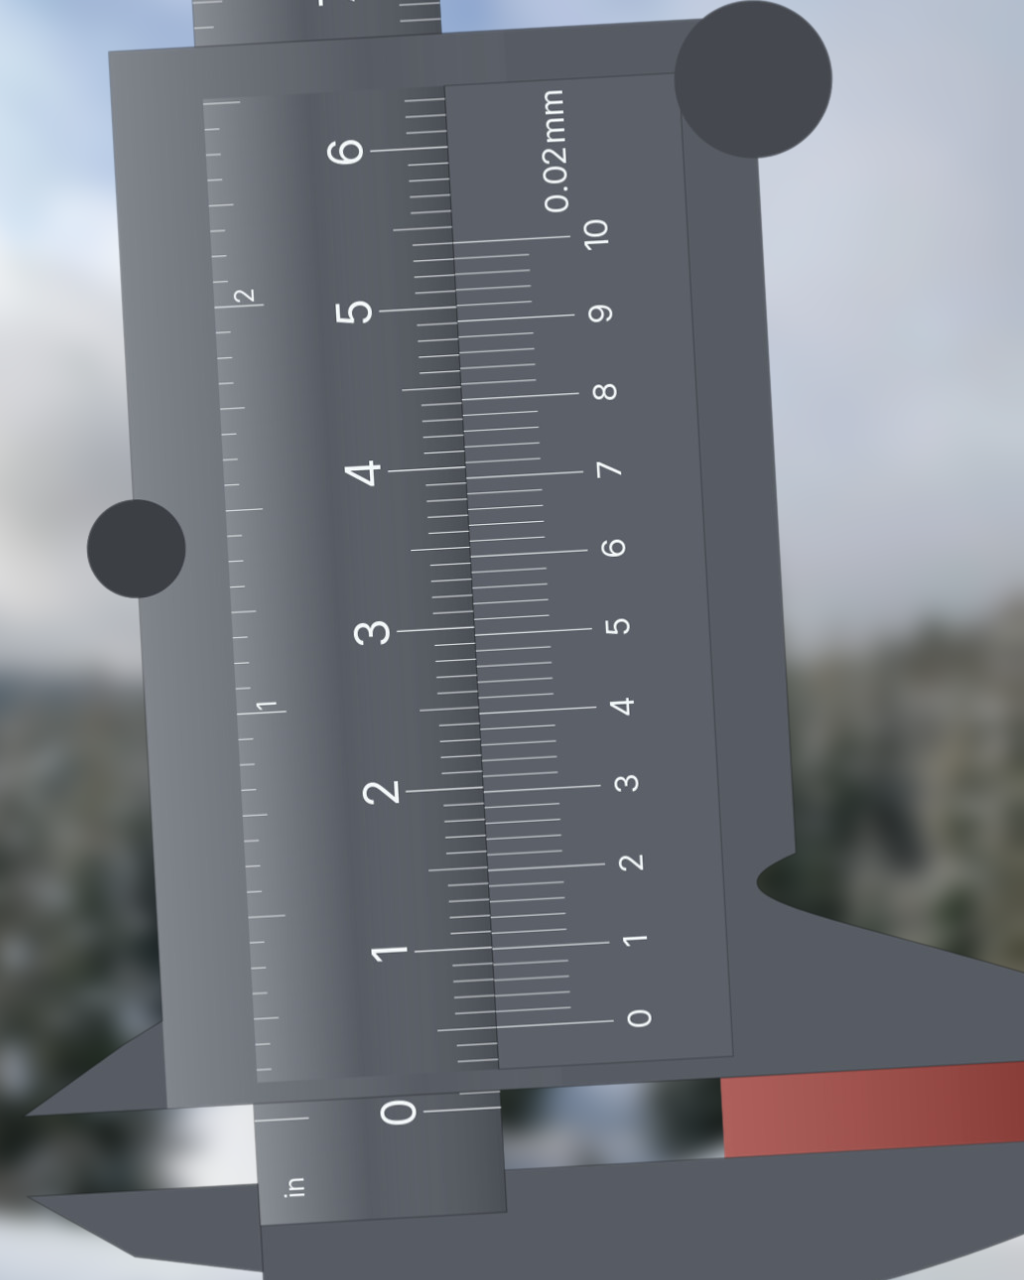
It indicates 5.0; mm
